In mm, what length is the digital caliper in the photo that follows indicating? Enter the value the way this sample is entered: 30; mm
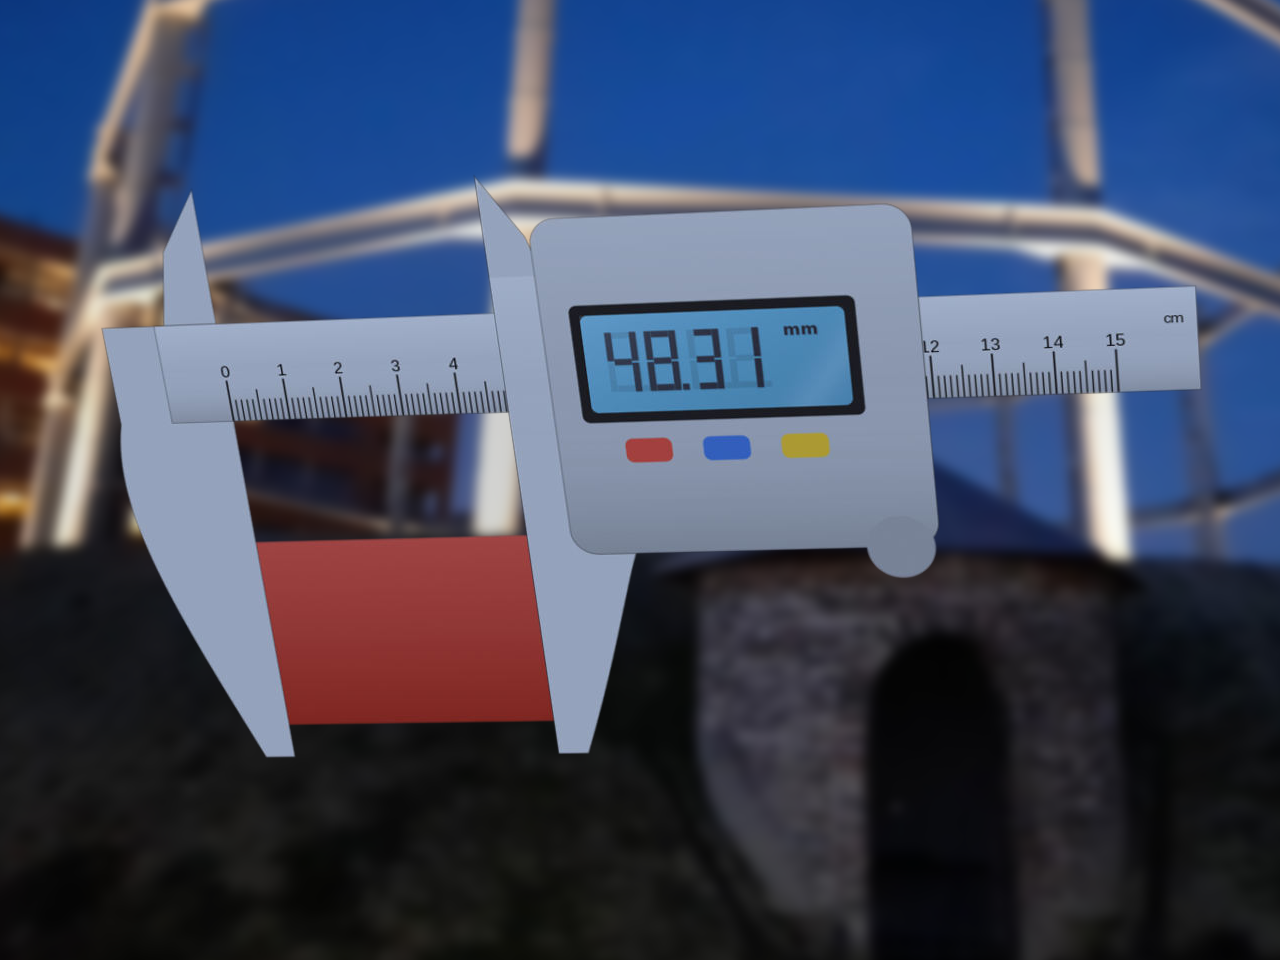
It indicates 48.31; mm
